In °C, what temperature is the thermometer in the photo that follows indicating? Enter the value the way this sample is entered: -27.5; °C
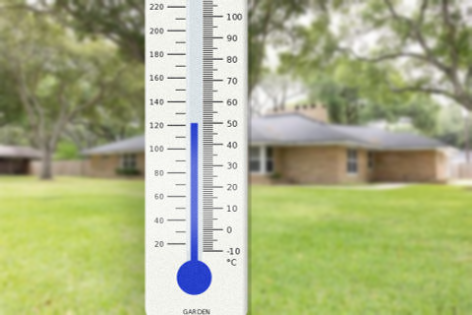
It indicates 50; °C
